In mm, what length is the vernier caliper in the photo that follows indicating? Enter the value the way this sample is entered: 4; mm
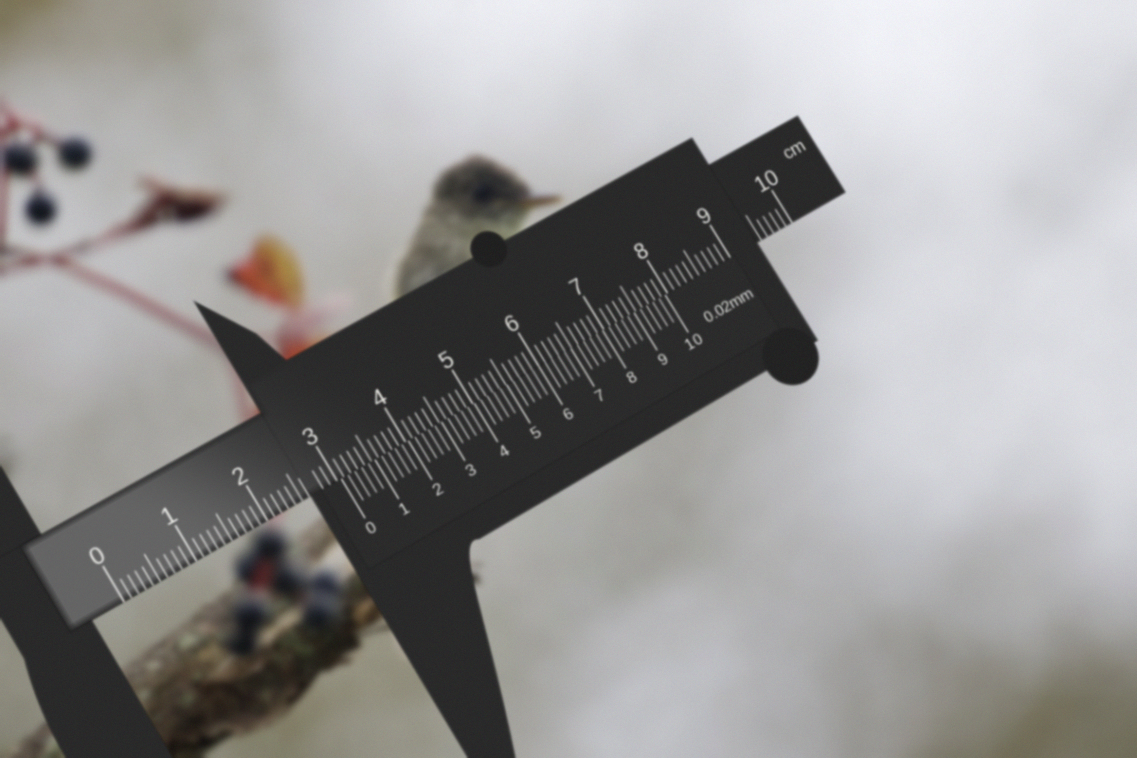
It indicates 30.6; mm
